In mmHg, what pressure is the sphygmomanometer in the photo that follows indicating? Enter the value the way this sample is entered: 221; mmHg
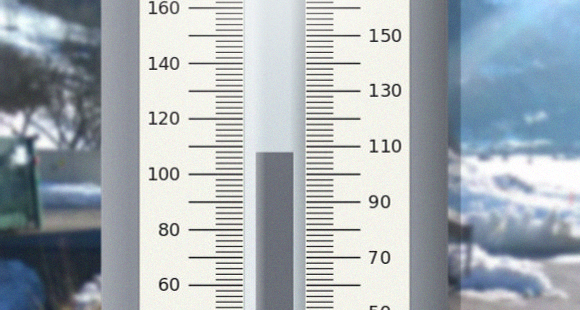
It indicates 108; mmHg
